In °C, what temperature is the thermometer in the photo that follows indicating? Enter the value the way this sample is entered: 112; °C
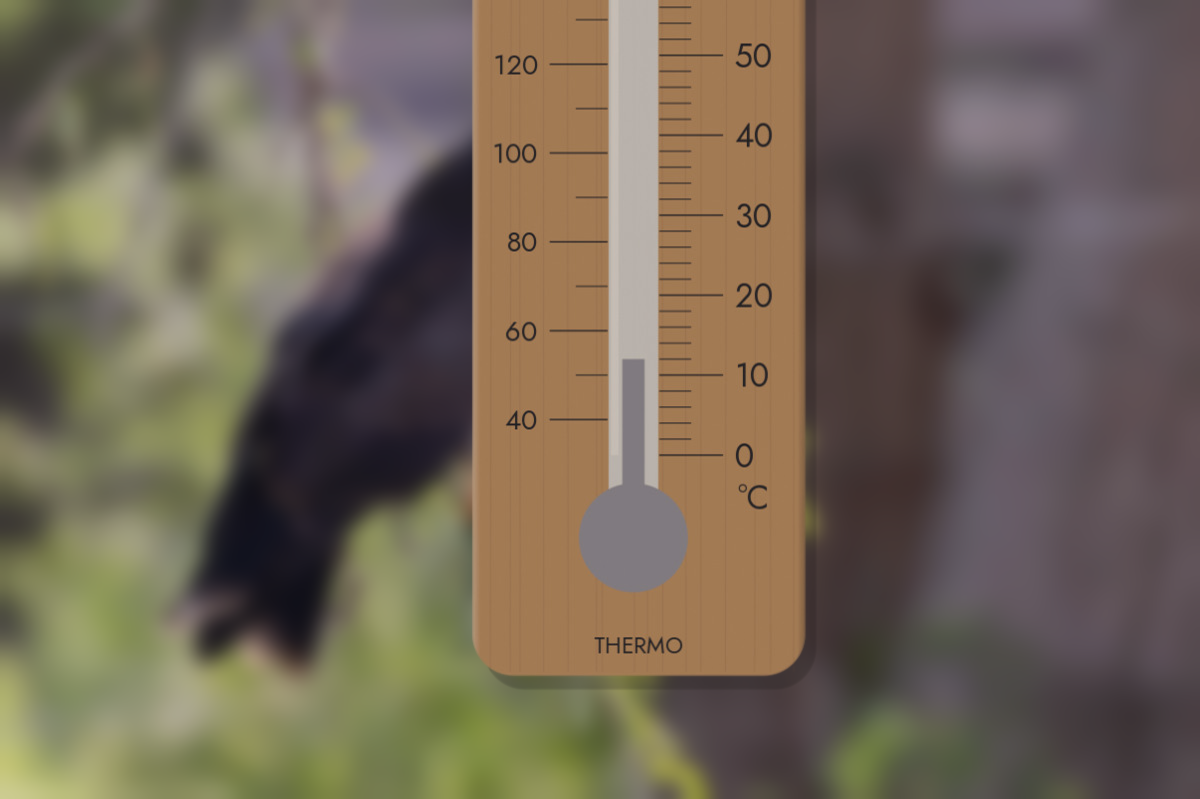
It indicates 12; °C
